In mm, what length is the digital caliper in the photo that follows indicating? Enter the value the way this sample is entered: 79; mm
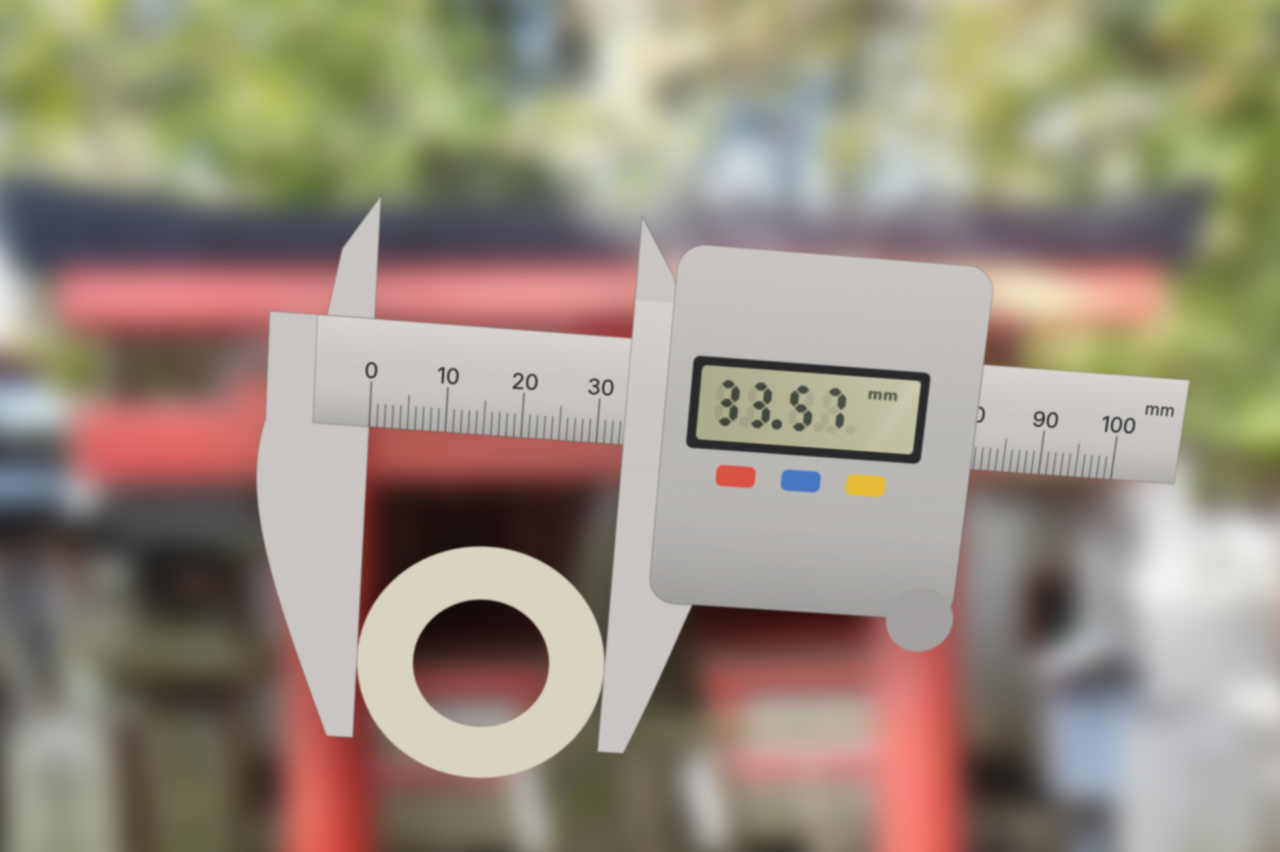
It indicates 33.57; mm
